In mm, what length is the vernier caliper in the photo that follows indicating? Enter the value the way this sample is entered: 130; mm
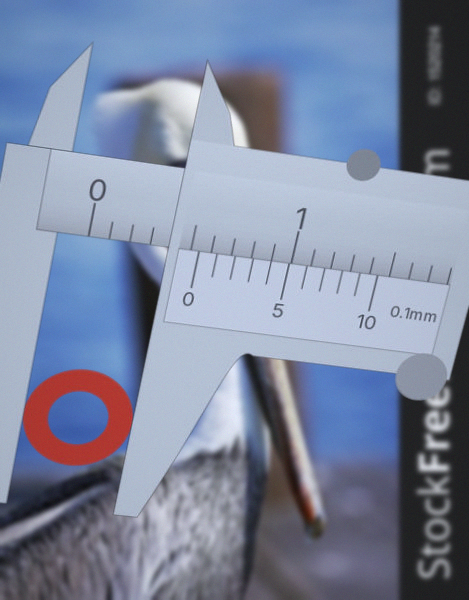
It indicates 5.4; mm
